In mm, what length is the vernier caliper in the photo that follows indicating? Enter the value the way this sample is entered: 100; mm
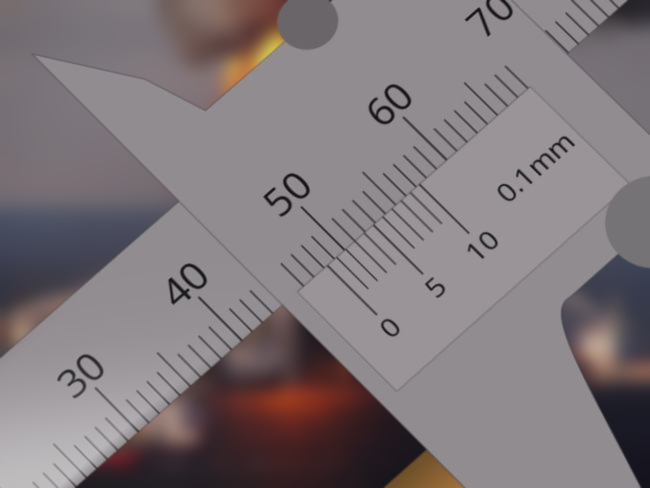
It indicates 48.3; mm
